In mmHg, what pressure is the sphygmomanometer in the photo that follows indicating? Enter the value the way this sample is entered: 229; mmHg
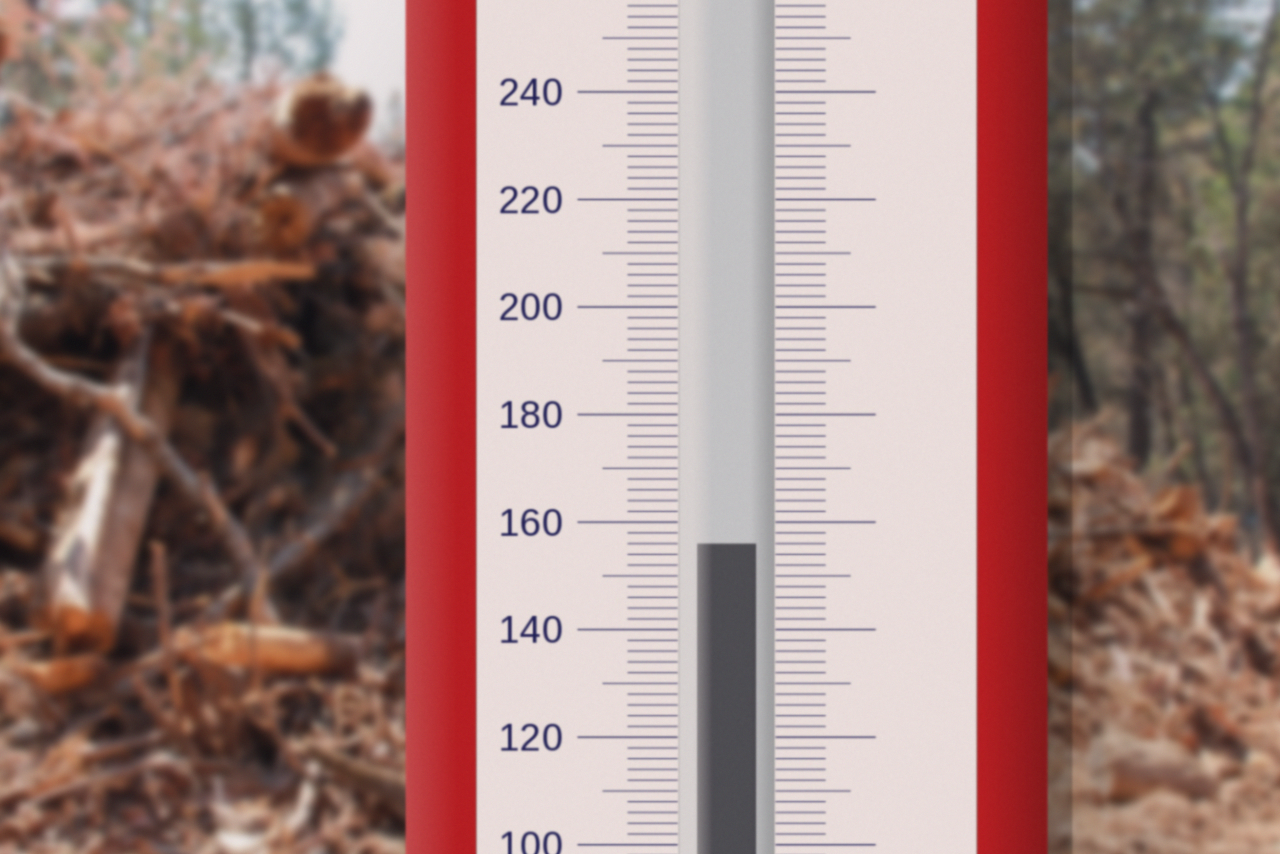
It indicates 156; mmHg
